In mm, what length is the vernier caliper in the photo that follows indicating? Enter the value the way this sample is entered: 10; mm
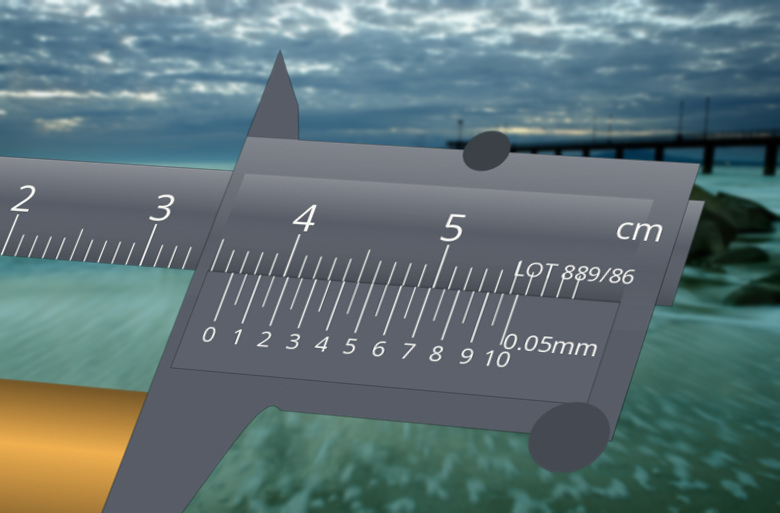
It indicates 36.5; mm
